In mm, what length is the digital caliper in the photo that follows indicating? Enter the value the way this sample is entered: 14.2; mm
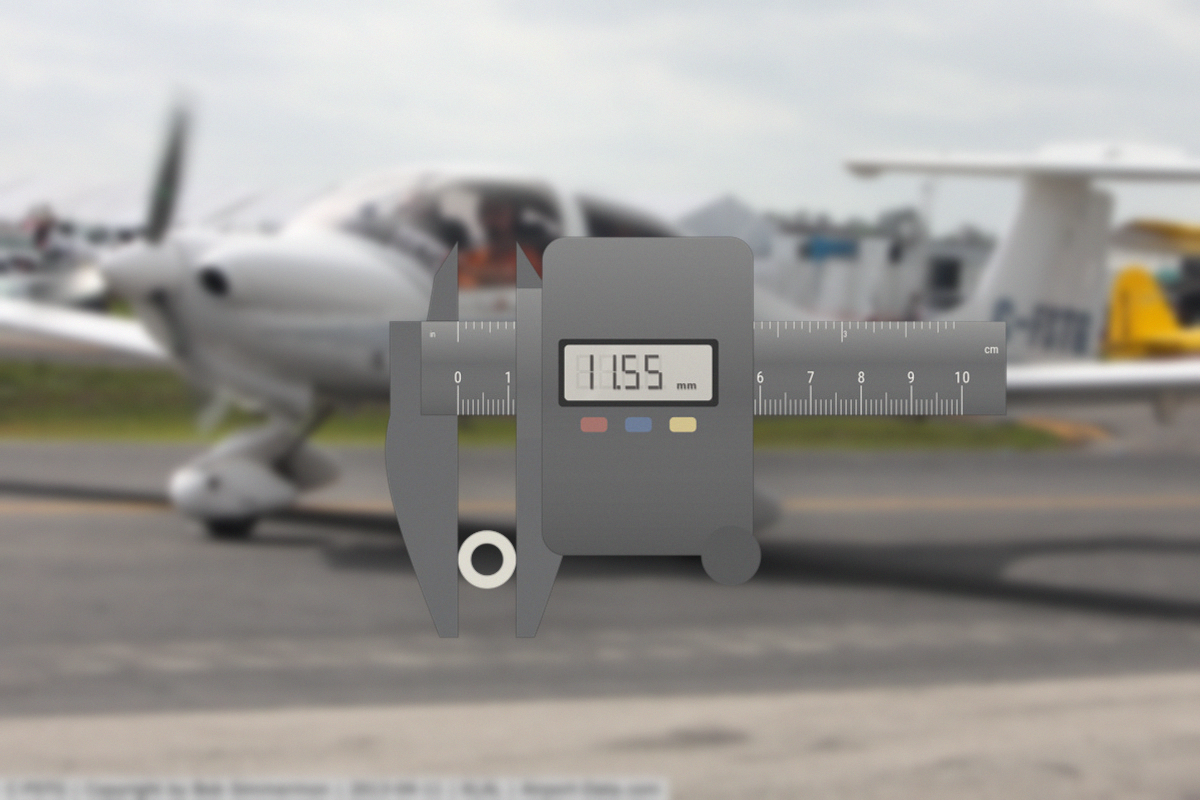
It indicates 11.55; mm
